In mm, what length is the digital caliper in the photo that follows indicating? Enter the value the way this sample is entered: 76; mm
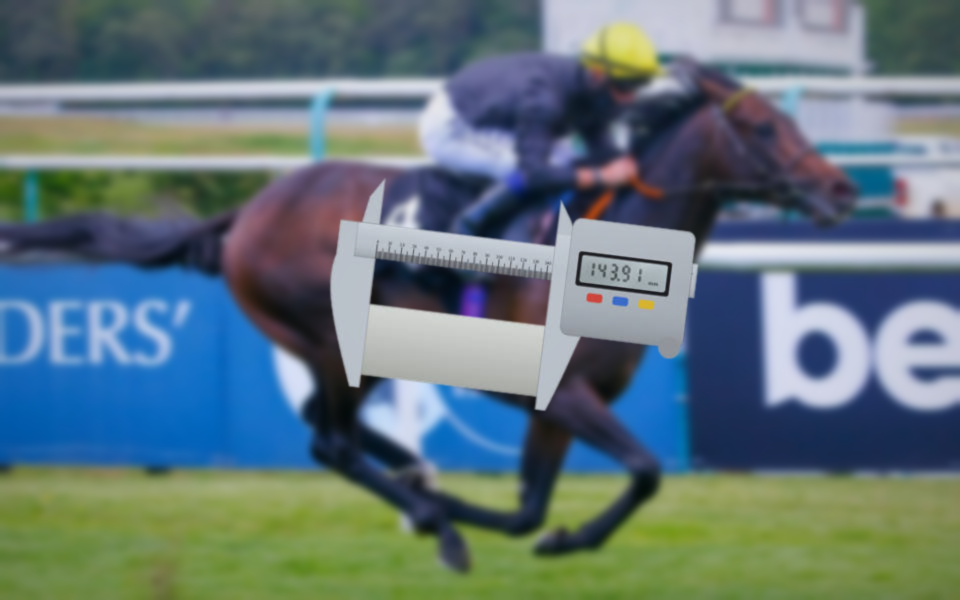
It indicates 143.91; mm
